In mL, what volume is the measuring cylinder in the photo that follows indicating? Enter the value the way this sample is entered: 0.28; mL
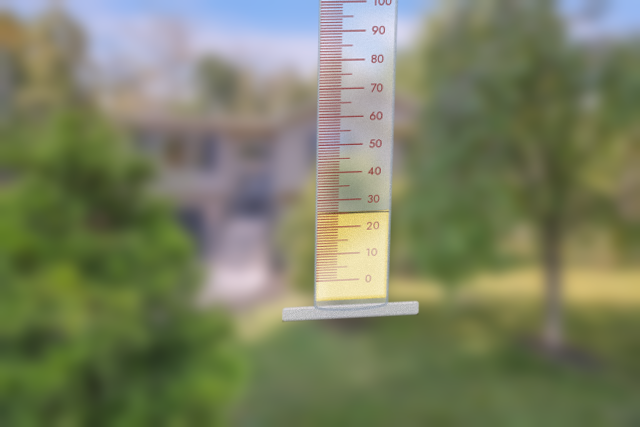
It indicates 25; mL
